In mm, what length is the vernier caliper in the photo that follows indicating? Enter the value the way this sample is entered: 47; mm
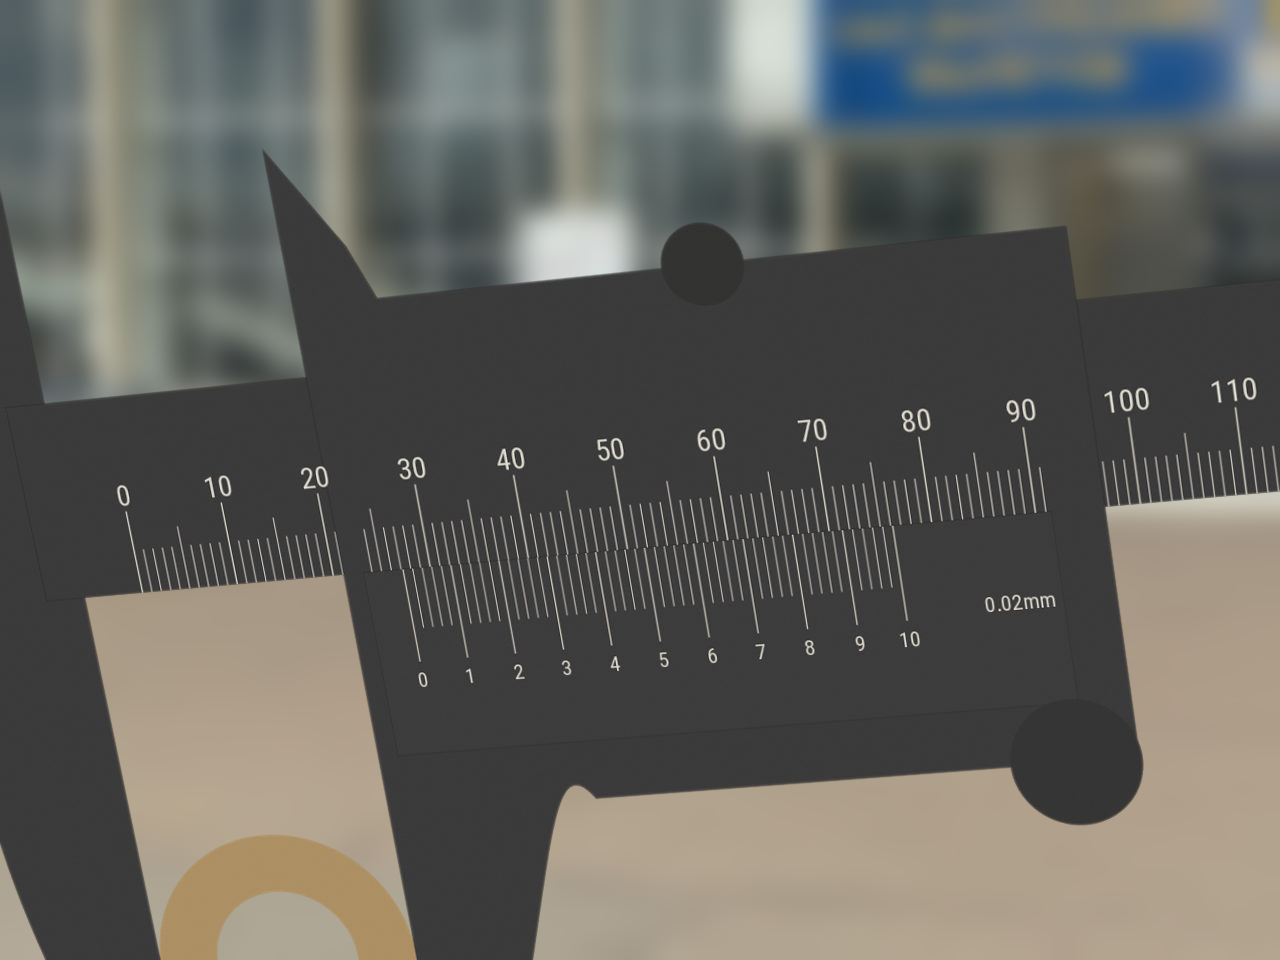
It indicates 27.2; mm
